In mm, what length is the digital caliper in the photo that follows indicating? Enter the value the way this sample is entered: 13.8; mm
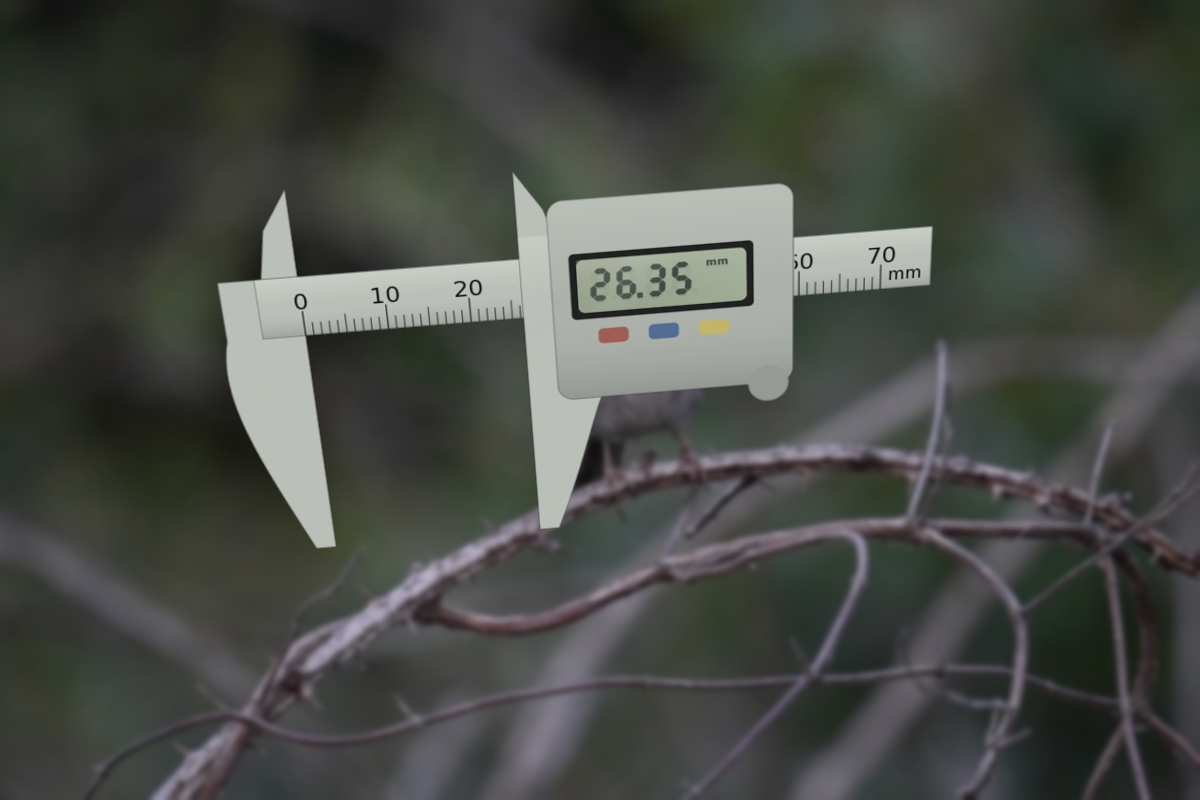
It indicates 26.35; mm
